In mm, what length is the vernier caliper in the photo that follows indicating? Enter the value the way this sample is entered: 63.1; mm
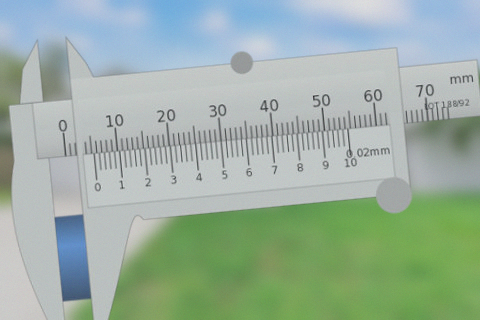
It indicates 5.5; mm
